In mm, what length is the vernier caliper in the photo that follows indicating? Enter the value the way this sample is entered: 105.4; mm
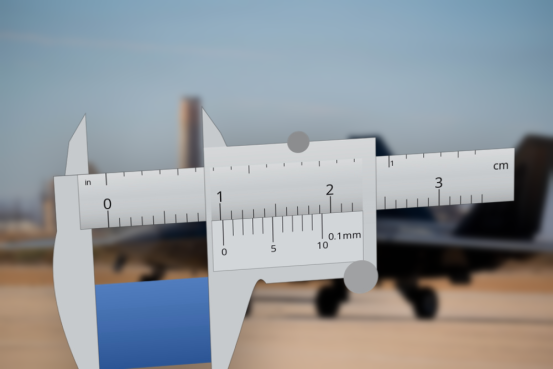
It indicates 10.2; mm
